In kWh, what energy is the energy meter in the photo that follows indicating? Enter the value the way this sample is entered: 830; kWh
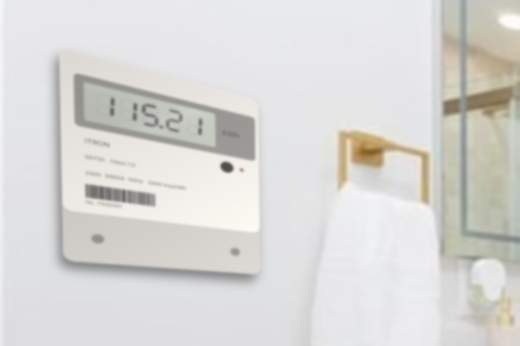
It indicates 115.21; kWh
